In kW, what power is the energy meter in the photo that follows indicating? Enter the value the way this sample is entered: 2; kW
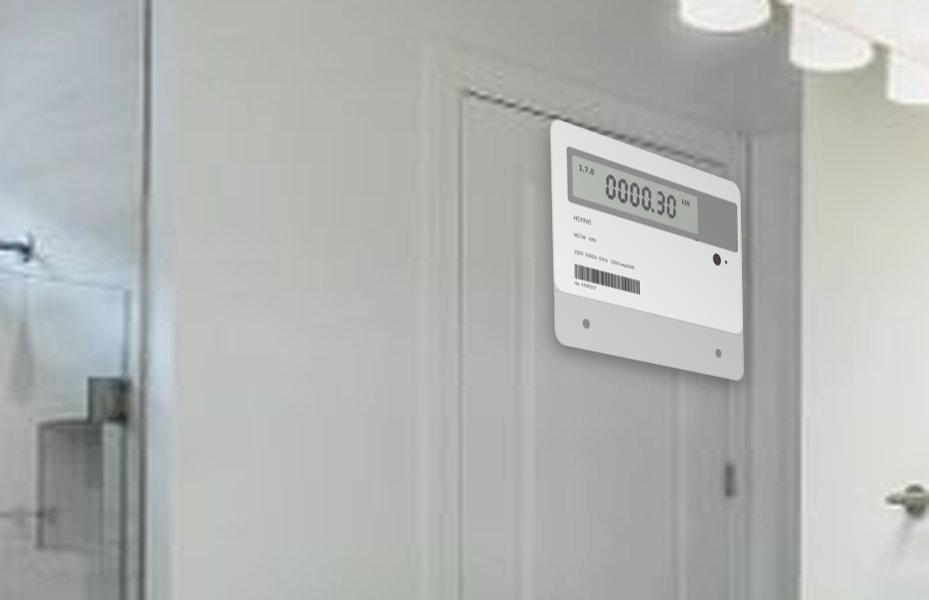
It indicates 0.30; kW
